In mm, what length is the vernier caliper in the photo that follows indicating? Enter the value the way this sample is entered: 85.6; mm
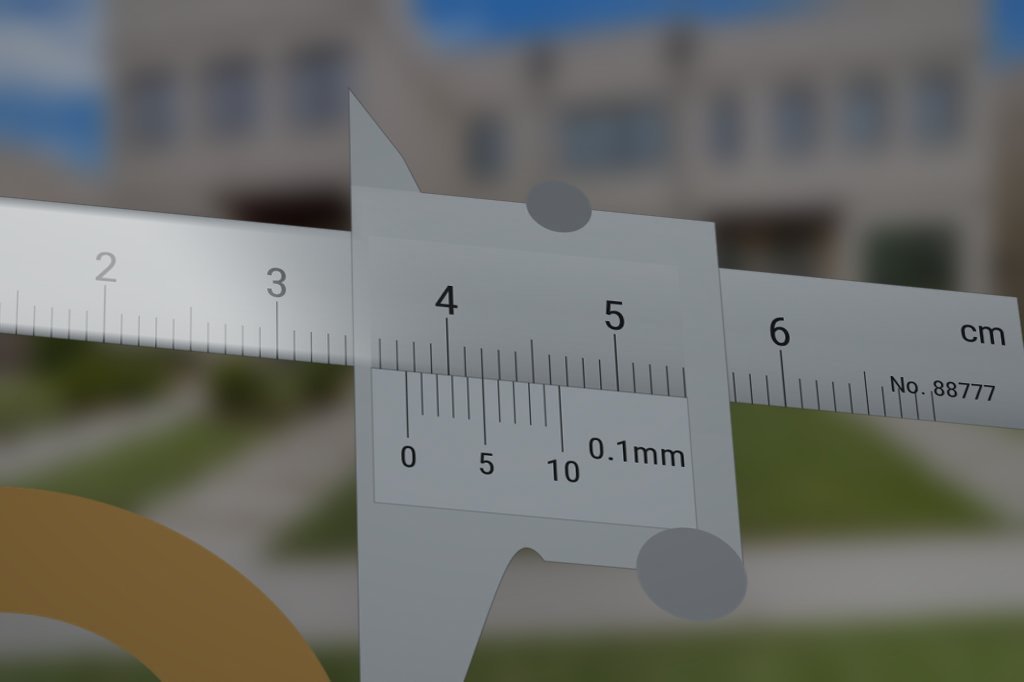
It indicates 37.5; mm
